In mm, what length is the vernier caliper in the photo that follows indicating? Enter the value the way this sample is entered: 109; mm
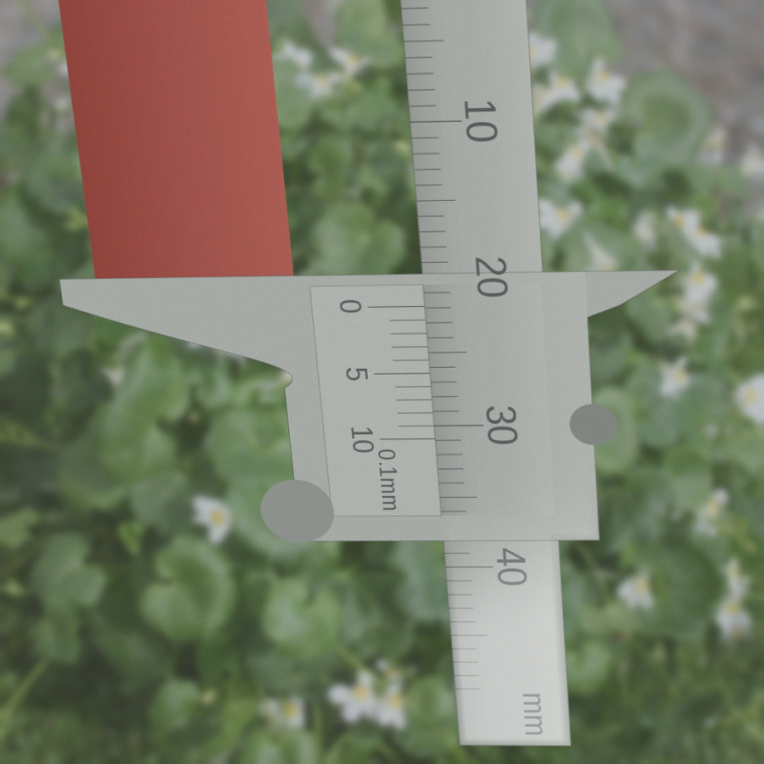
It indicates 21.9; mm
